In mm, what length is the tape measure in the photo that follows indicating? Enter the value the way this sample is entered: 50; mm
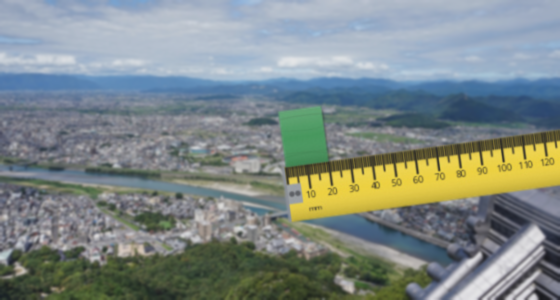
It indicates 20; mm
